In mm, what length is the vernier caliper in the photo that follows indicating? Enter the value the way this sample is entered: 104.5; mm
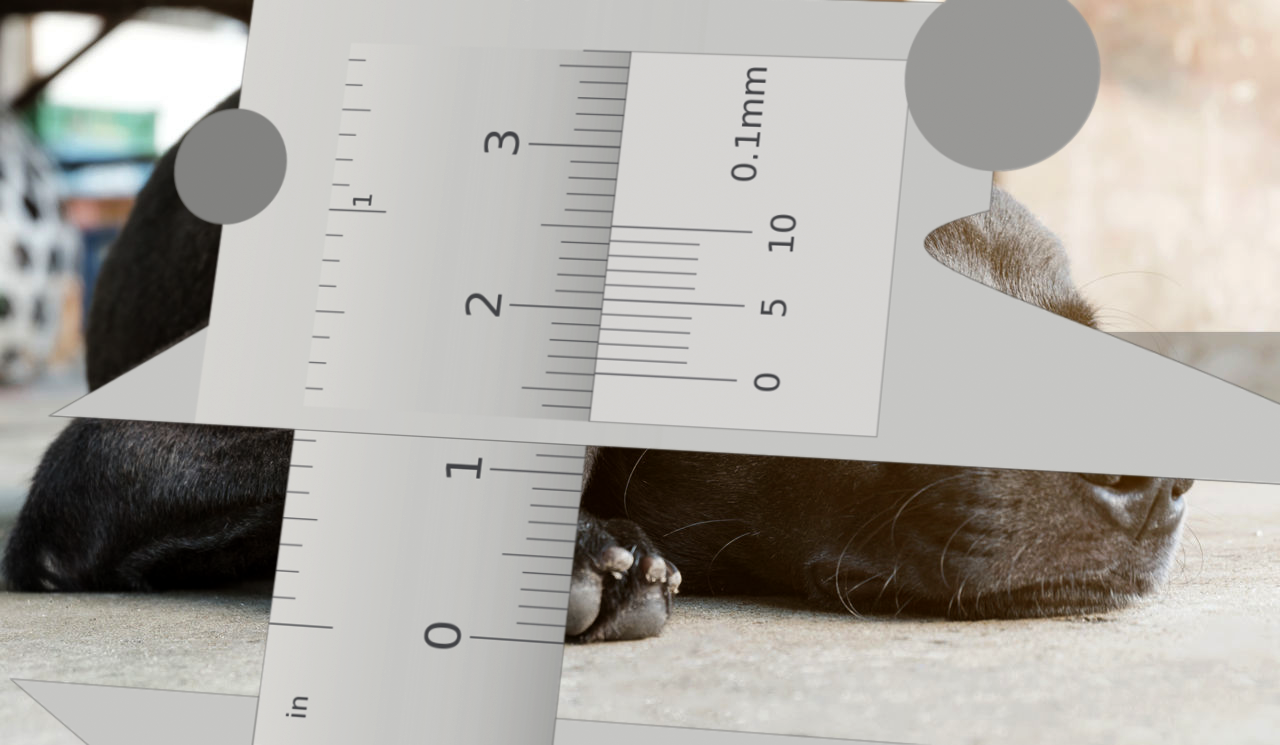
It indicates 16.1; mm
